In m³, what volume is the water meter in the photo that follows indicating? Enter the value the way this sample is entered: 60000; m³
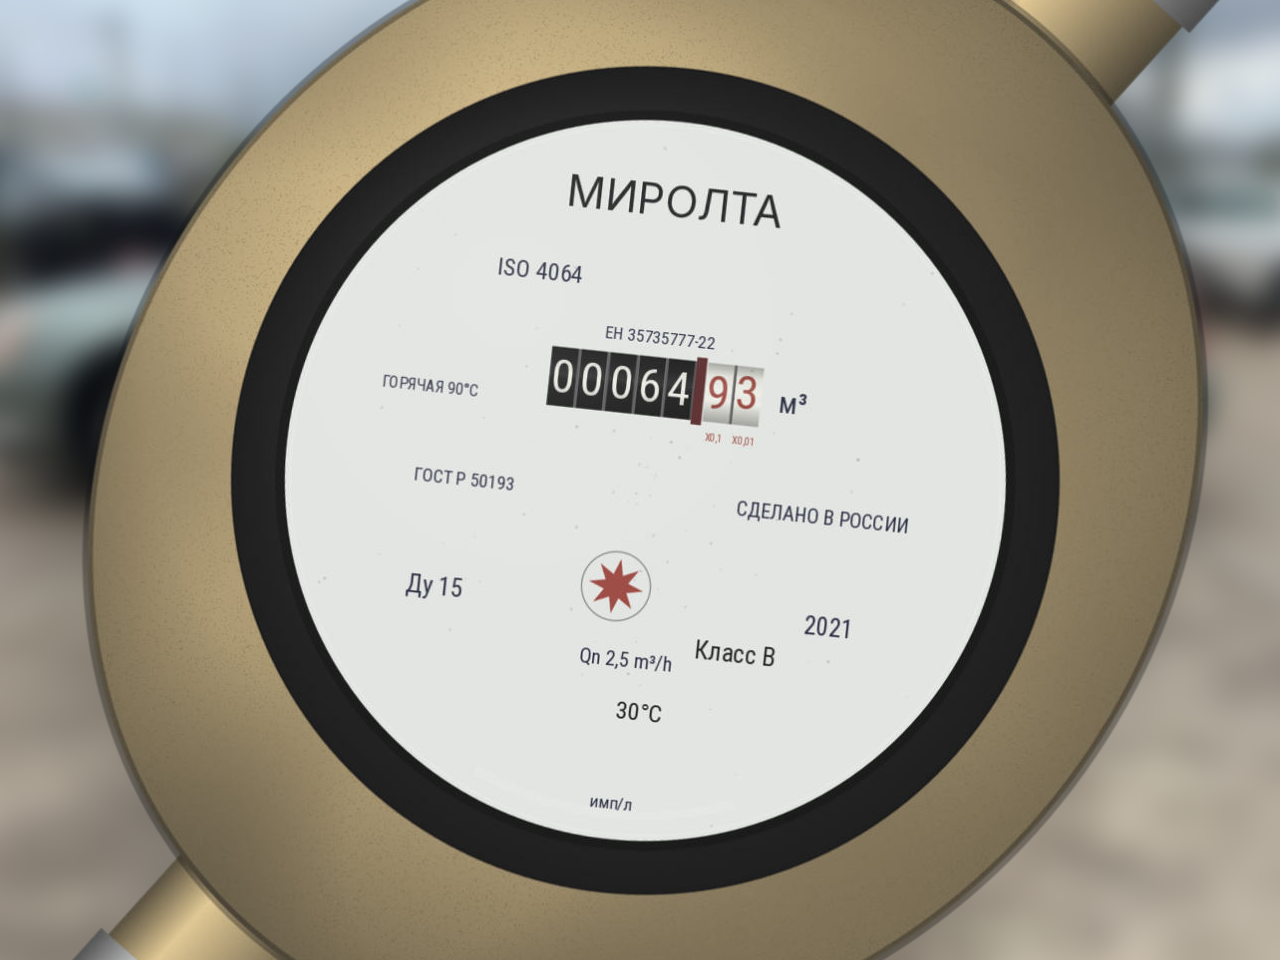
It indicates 64.93; m³
